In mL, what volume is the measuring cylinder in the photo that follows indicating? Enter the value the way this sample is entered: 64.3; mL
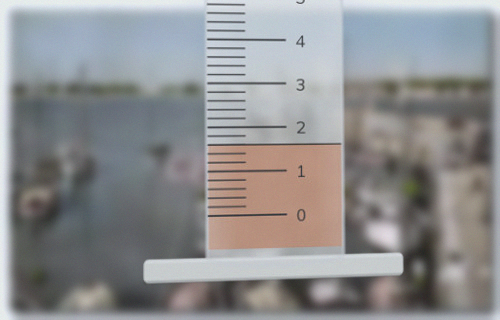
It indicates 1.6; mL
